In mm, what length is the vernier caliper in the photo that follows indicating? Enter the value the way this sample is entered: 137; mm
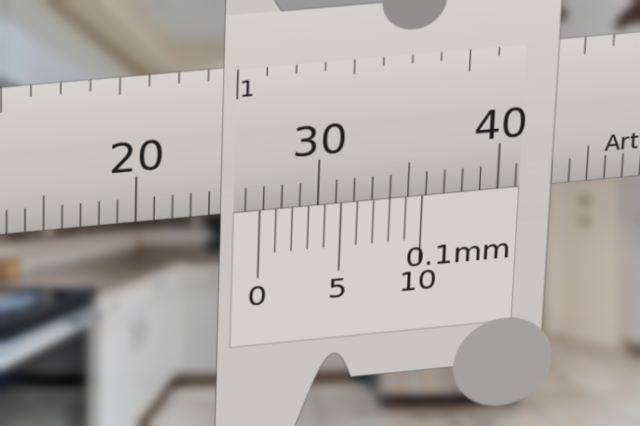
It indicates 26.8; mm
